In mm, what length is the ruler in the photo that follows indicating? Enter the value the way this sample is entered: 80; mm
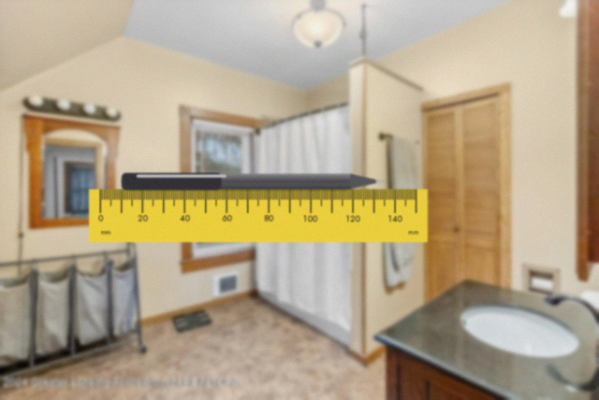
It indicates 125; mm
